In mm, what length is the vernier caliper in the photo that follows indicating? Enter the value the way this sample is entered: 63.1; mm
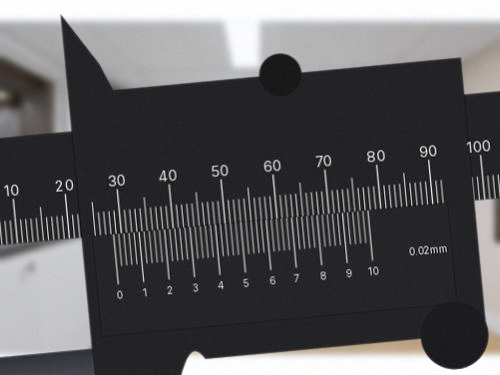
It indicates 28.5; mm
